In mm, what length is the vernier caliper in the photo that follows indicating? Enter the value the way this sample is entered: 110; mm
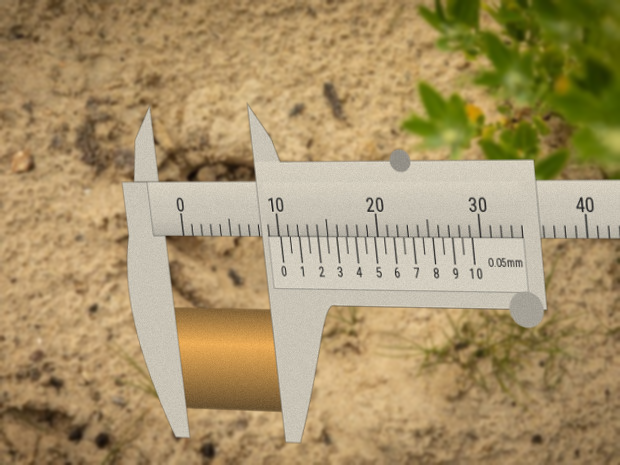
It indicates 10.2; mm
